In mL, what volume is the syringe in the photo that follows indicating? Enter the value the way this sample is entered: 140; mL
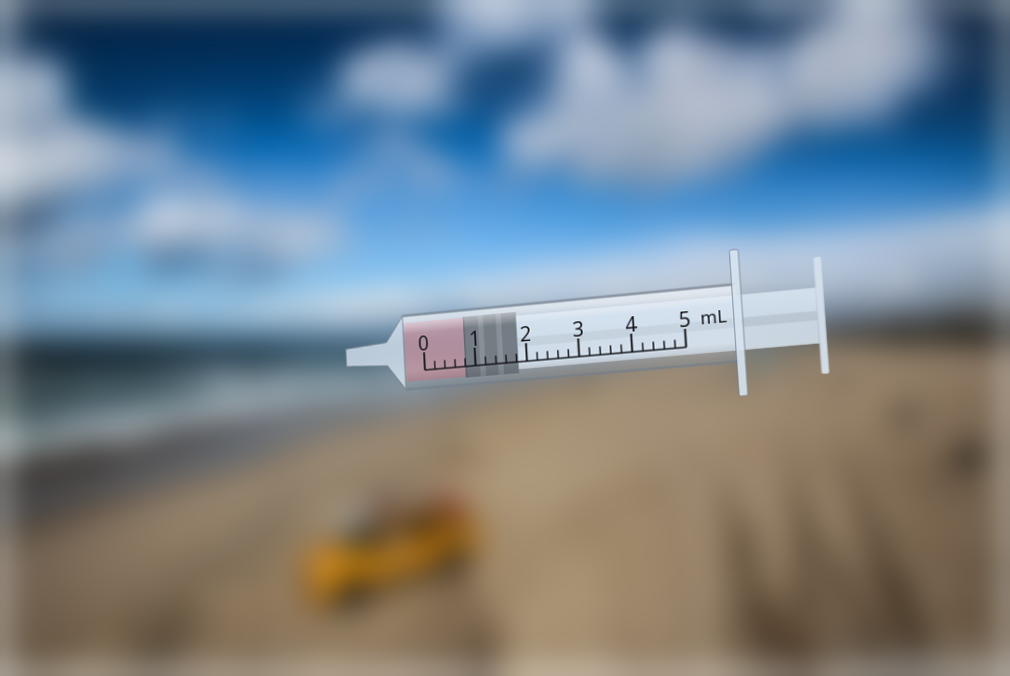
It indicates 0.8; mL
